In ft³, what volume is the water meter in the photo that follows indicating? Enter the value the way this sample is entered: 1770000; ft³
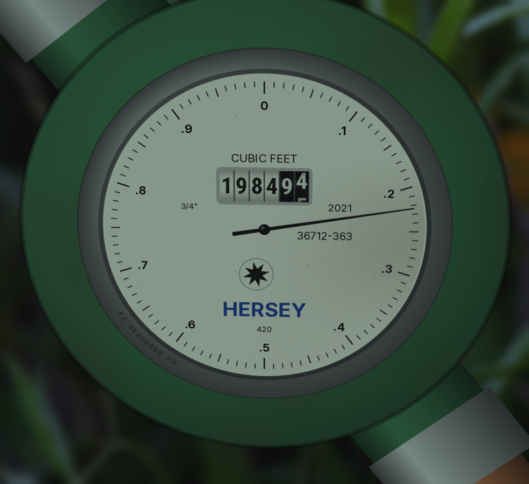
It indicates 198494.22; ft³
